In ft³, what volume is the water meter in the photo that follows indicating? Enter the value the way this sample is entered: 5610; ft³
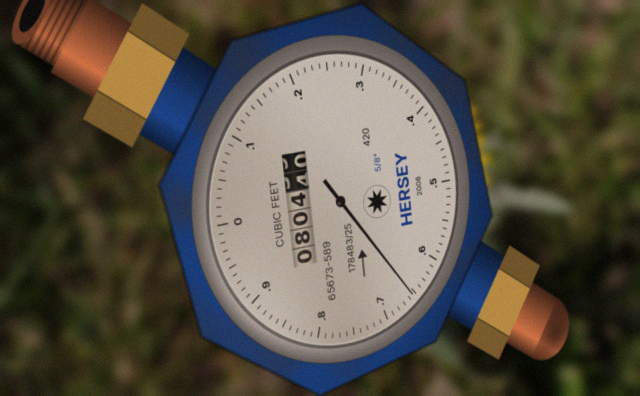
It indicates 80439.65; ft³
